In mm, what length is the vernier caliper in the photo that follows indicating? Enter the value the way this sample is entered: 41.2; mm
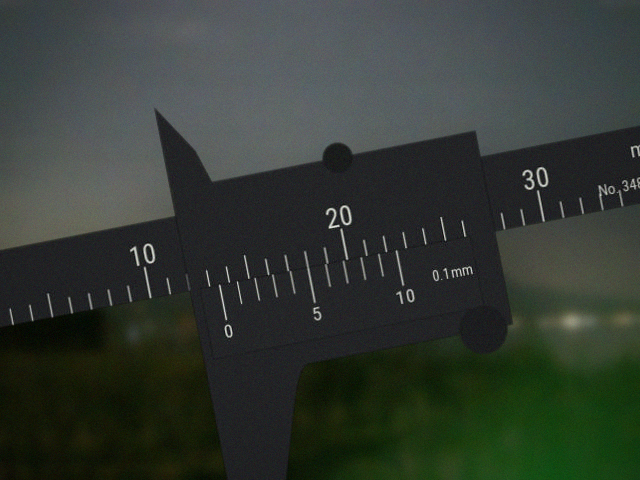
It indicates 13.5; mm
